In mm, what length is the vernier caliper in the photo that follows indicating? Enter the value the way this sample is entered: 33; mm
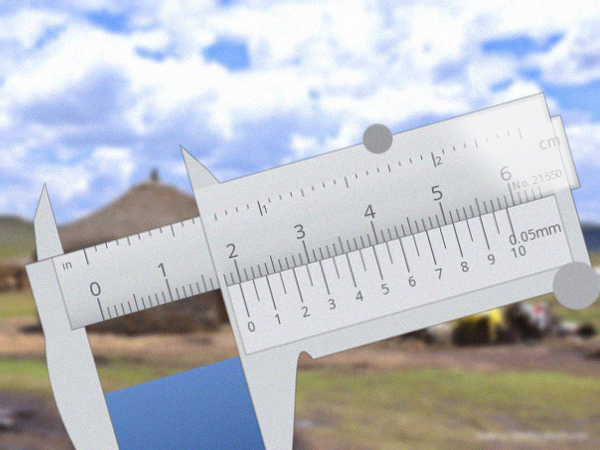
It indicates 19.8; mm
